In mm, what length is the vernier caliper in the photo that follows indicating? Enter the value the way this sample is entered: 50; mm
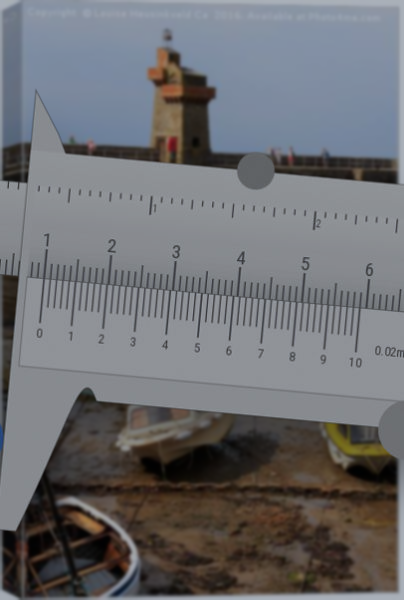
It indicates 10.0; mm
